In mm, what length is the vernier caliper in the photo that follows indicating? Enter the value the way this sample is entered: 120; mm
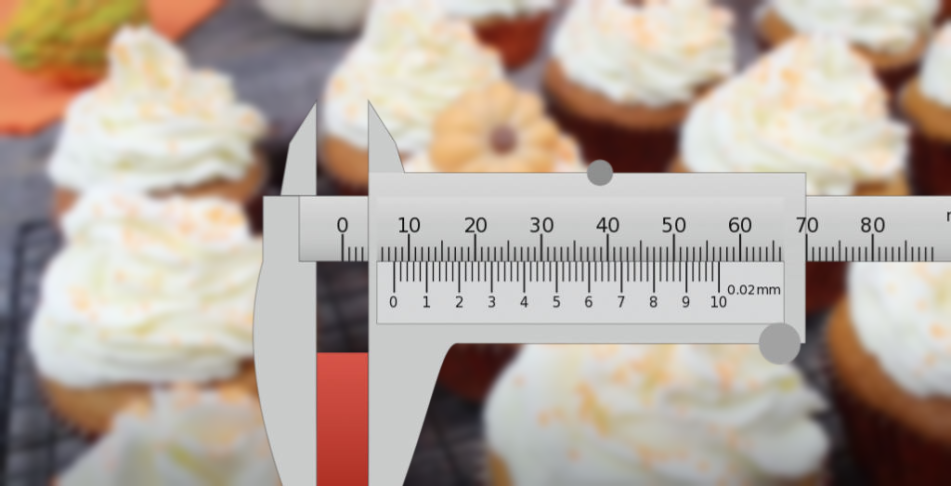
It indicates 7.8; mm
